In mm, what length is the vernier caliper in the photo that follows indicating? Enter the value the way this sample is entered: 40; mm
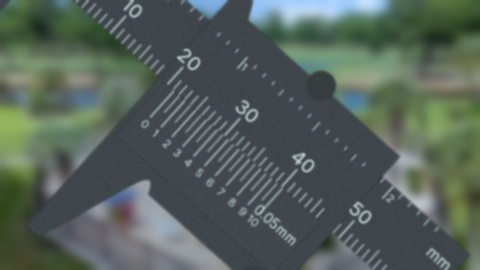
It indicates 21.2; mm
